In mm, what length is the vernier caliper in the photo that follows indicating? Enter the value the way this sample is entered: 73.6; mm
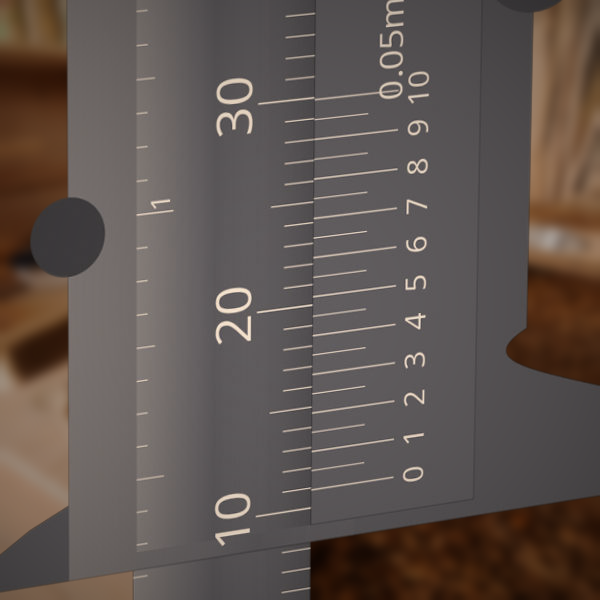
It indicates 10.9; mm
